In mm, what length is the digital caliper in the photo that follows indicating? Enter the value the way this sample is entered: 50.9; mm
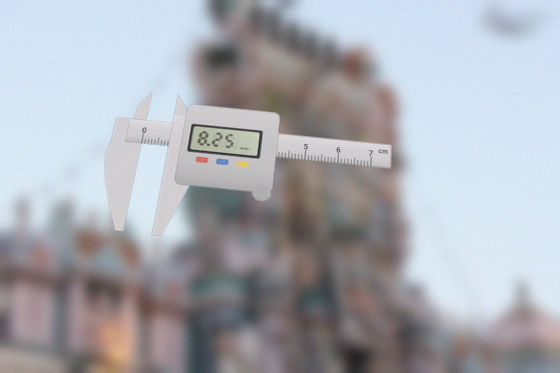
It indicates 8.25; mm
